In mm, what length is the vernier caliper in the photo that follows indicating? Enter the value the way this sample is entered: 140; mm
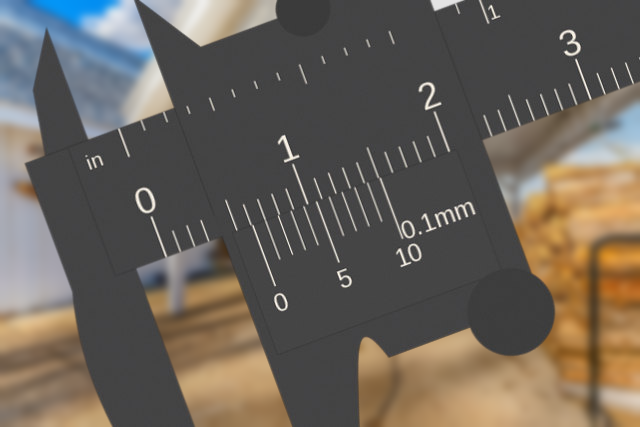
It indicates 6.1; mm
